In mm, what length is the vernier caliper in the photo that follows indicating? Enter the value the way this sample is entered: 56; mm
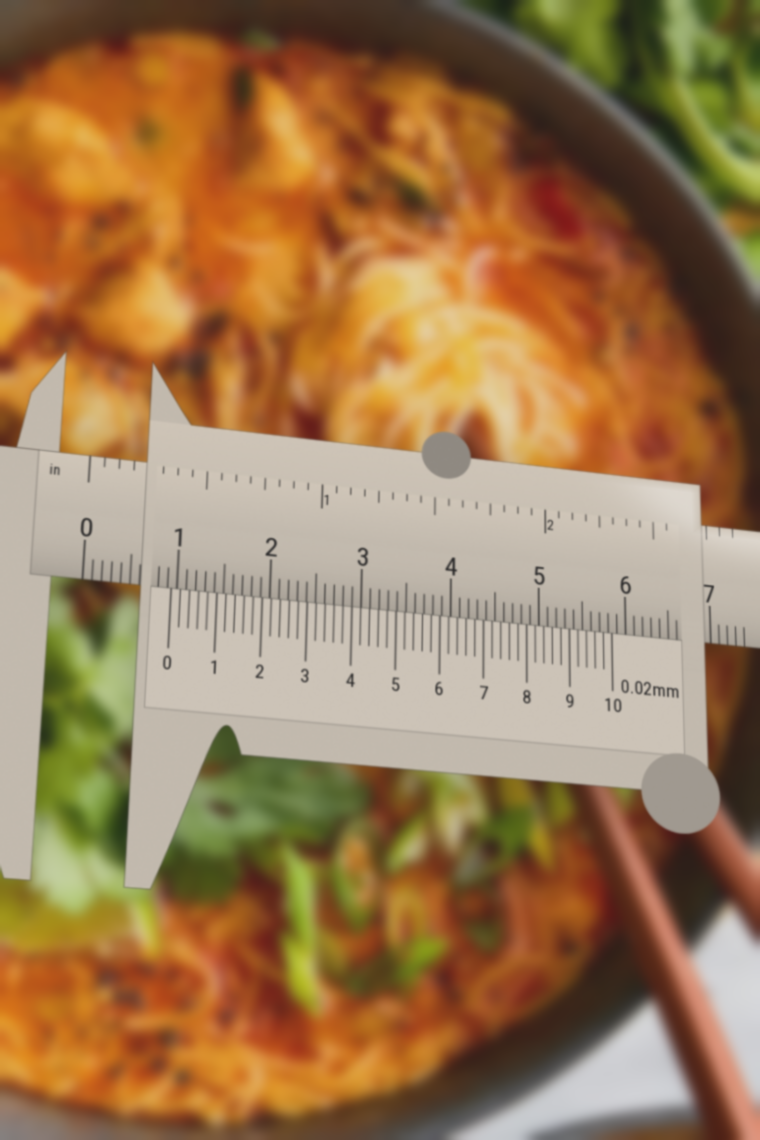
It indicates 9.4; mm
